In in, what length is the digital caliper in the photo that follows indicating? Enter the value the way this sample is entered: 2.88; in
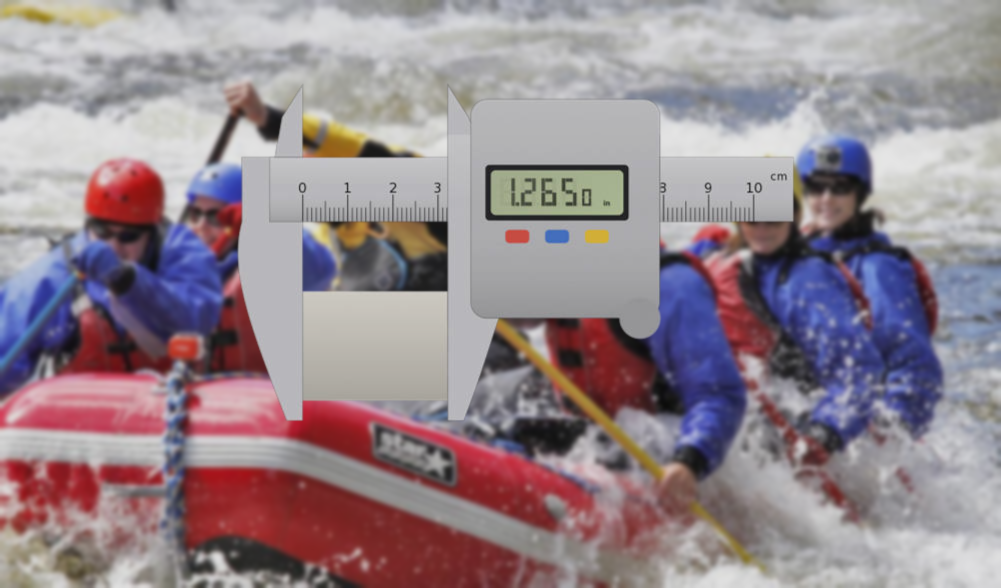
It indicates 1.2650; in
